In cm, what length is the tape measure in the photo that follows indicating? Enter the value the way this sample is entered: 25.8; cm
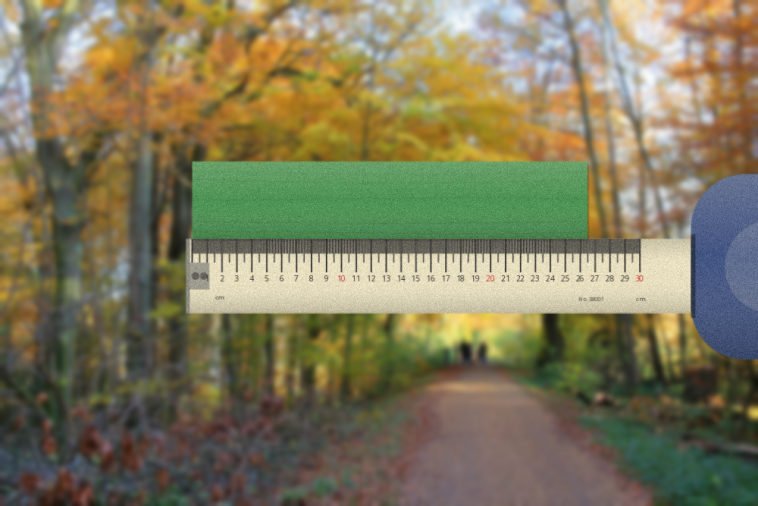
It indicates 26.5; cm
